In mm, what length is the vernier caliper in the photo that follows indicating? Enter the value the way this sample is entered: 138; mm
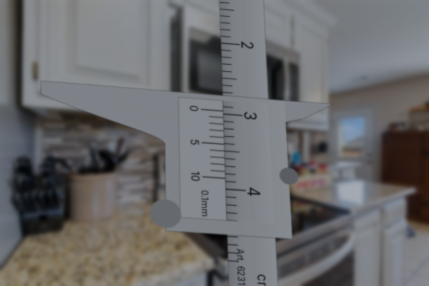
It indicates 29.6; mm
